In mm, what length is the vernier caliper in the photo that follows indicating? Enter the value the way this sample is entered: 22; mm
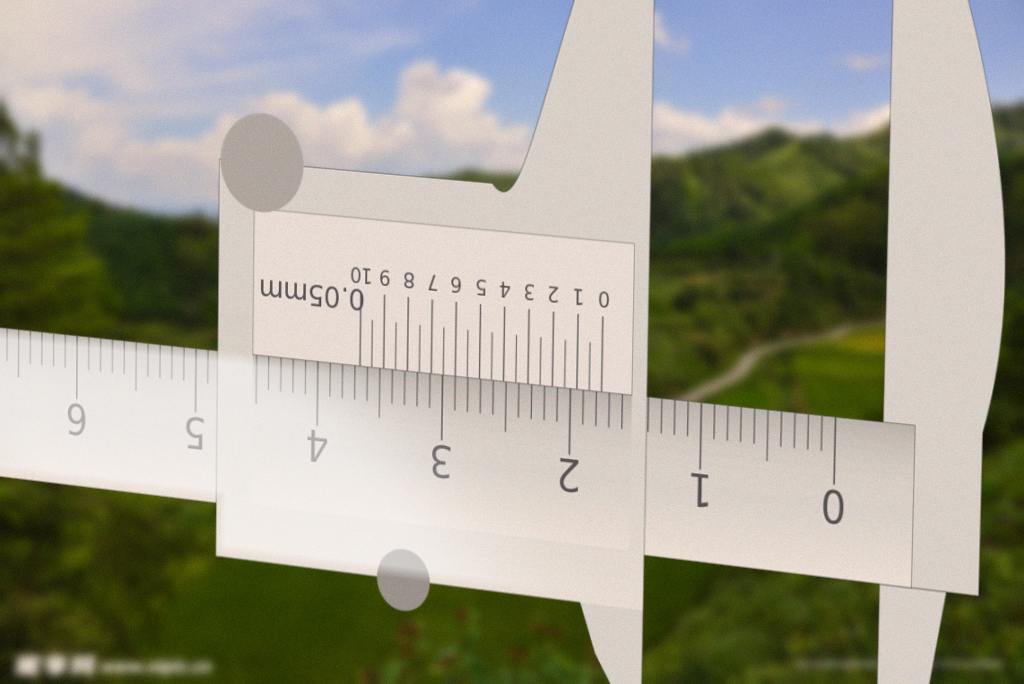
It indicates 17.6; mm
